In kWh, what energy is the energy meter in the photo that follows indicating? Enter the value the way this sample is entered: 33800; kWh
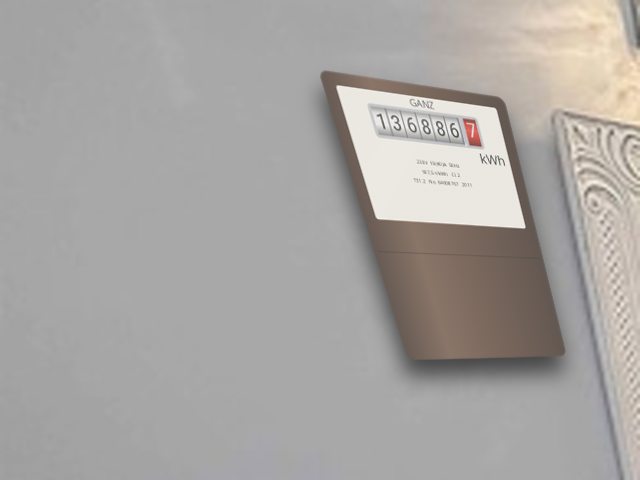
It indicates 136886.7; kWh
